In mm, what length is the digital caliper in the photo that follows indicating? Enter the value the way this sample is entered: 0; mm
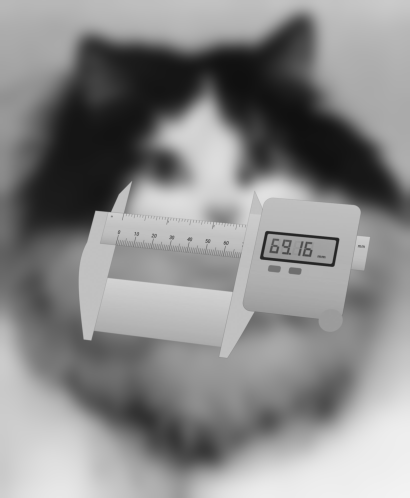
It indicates 69.16; mm
